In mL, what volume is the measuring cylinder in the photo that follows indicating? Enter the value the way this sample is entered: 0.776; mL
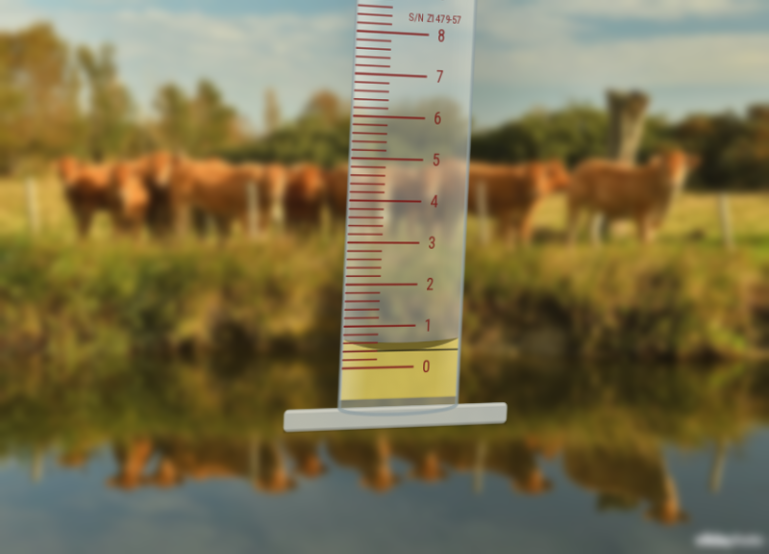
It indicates 0.4; mL
